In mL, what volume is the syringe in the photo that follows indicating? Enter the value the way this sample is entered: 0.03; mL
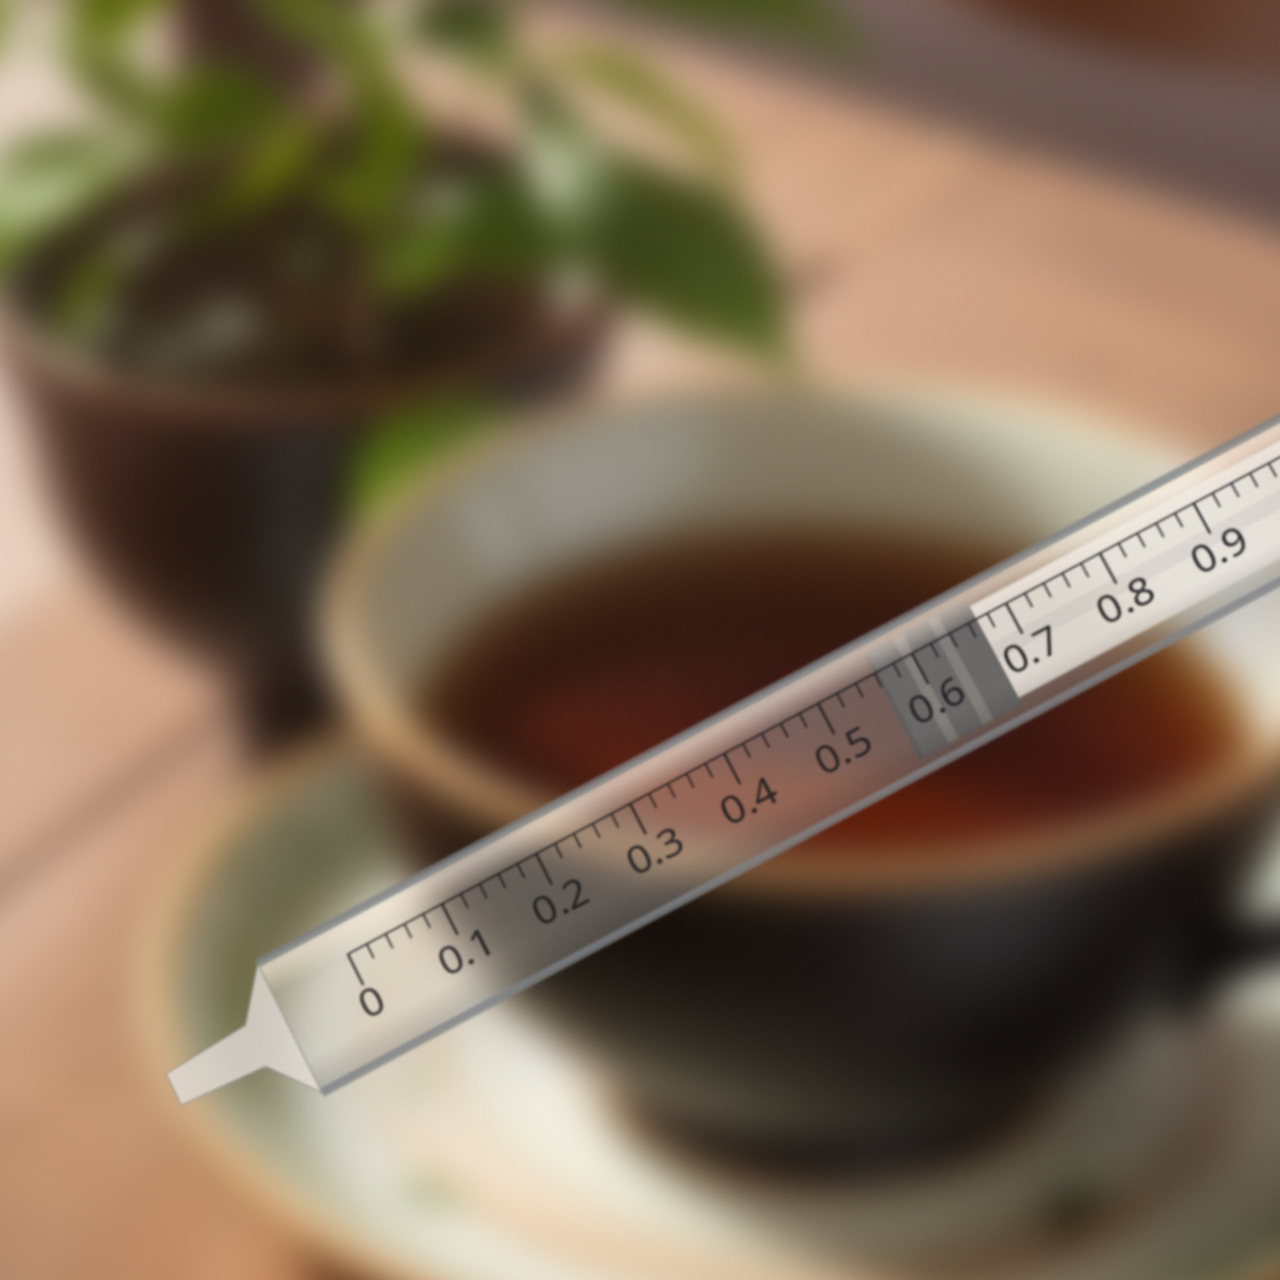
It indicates 0.56; mL
